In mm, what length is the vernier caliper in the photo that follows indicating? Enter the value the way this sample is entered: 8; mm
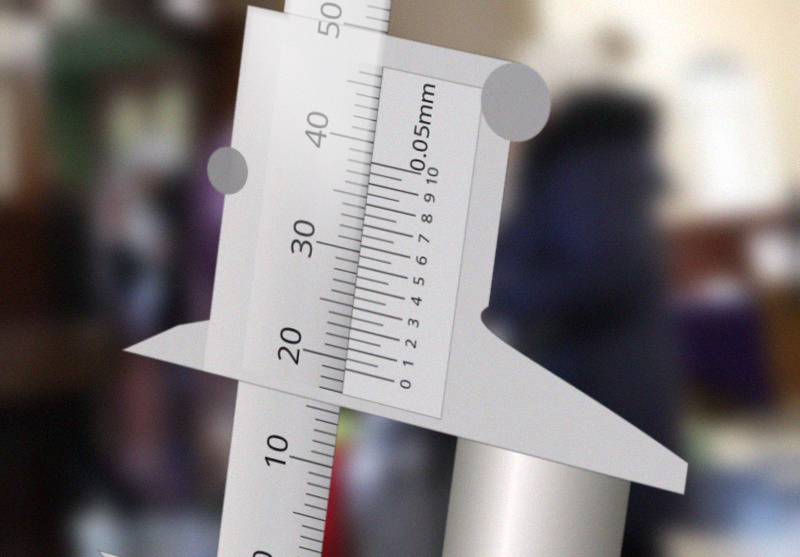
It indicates 19.2; mm
